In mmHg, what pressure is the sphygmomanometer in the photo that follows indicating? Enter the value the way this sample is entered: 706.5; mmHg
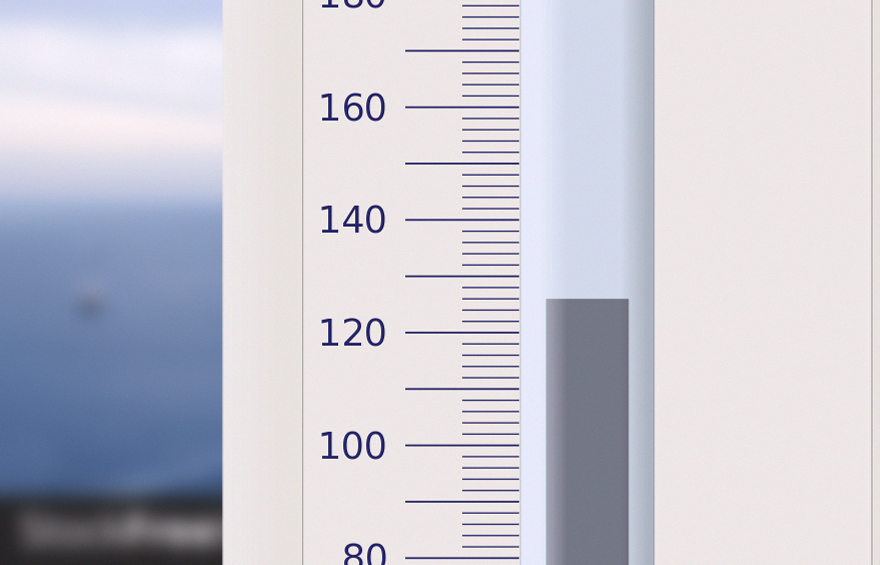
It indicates 126; mmHg
